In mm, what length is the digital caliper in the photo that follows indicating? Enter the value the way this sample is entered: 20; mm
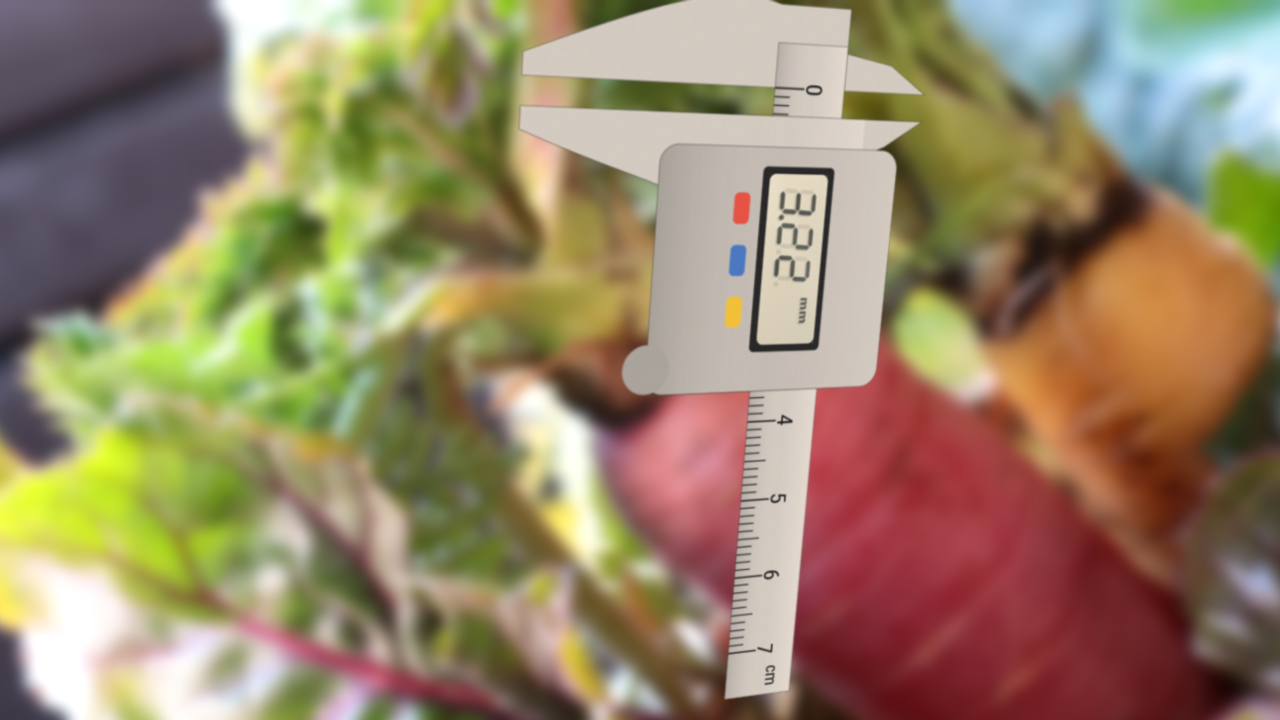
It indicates 3.22; mm
